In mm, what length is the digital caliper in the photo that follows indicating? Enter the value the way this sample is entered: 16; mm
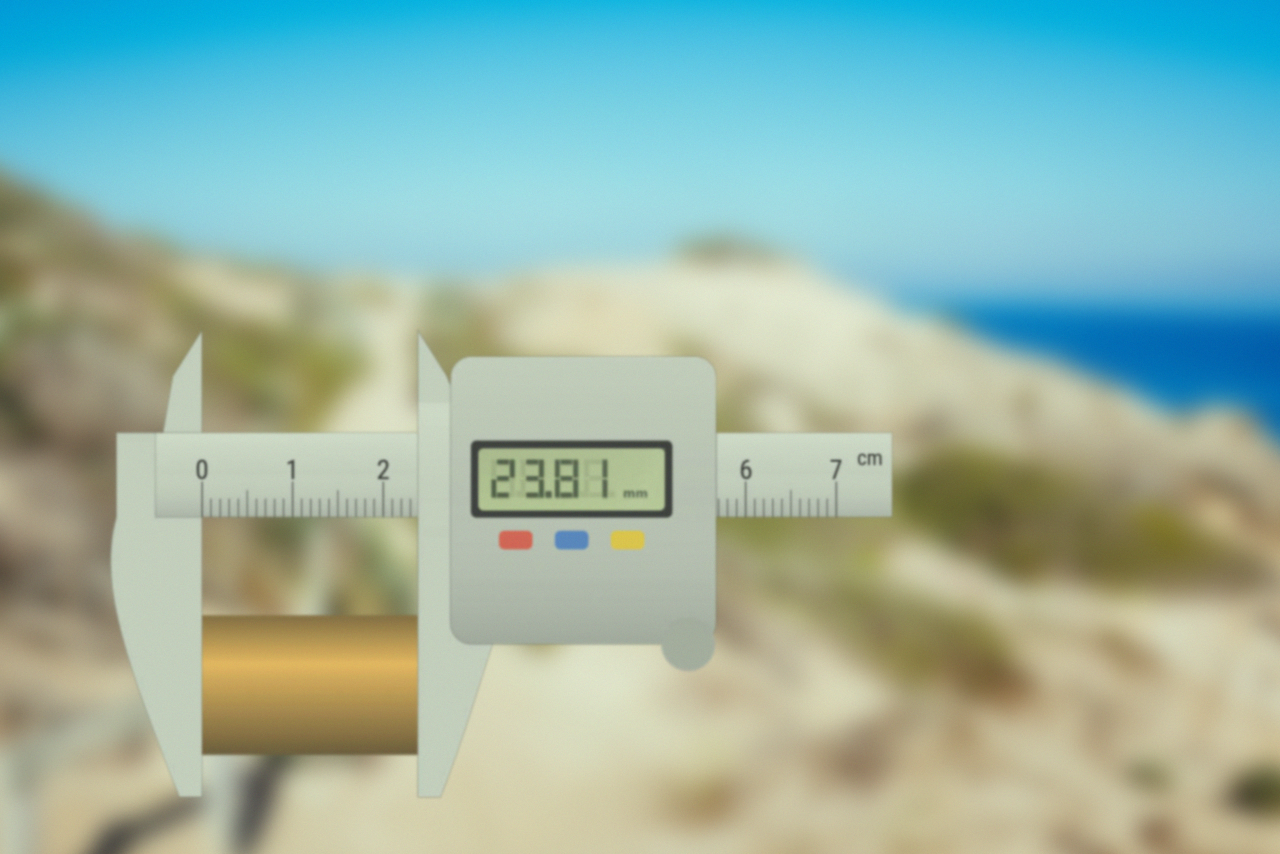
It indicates 23.81; mm
